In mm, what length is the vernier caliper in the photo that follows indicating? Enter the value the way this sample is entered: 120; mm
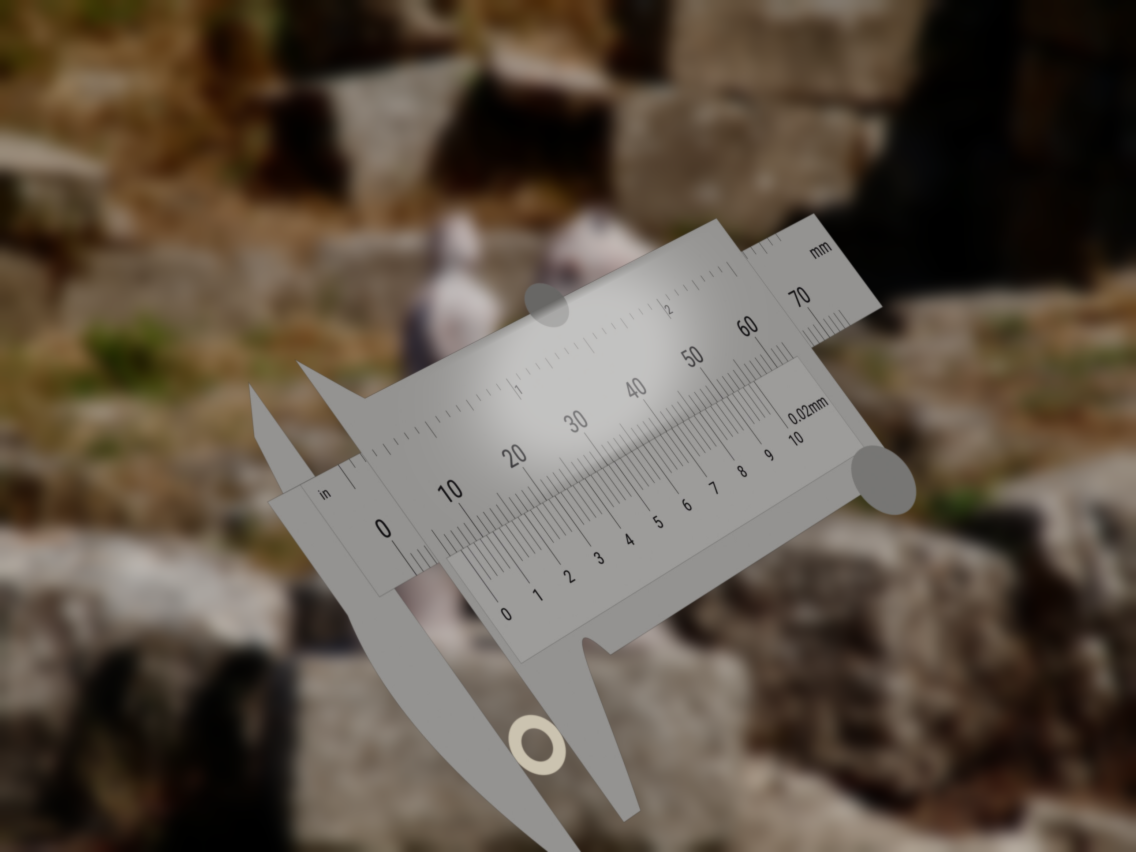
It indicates 6.6; mm
